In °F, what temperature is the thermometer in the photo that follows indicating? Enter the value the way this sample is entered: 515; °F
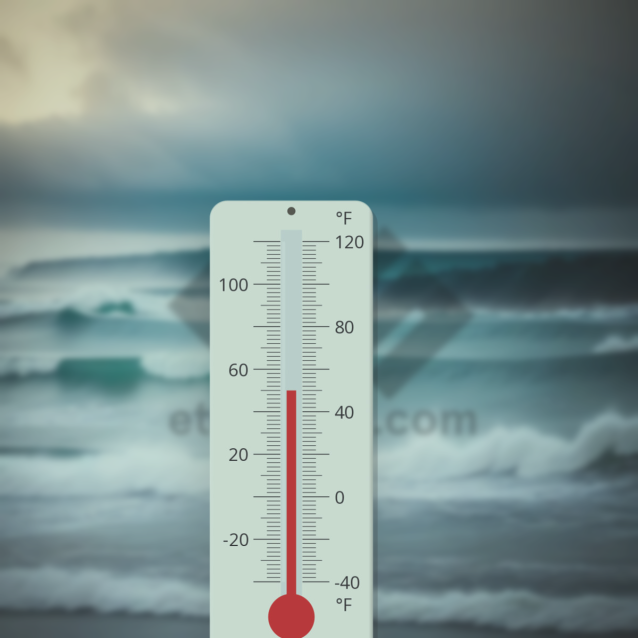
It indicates 50; °F
